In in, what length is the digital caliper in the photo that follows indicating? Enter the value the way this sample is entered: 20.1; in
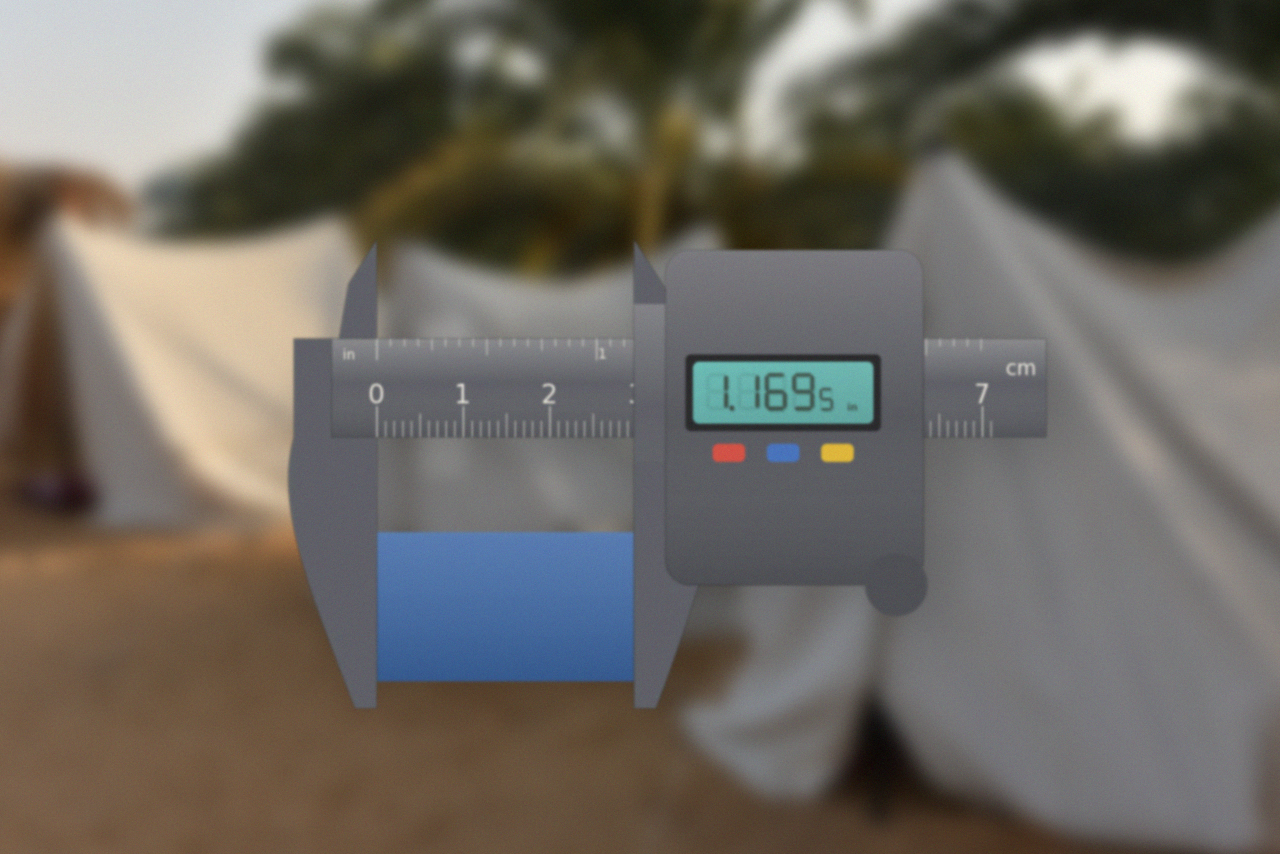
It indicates 1.1695; in
